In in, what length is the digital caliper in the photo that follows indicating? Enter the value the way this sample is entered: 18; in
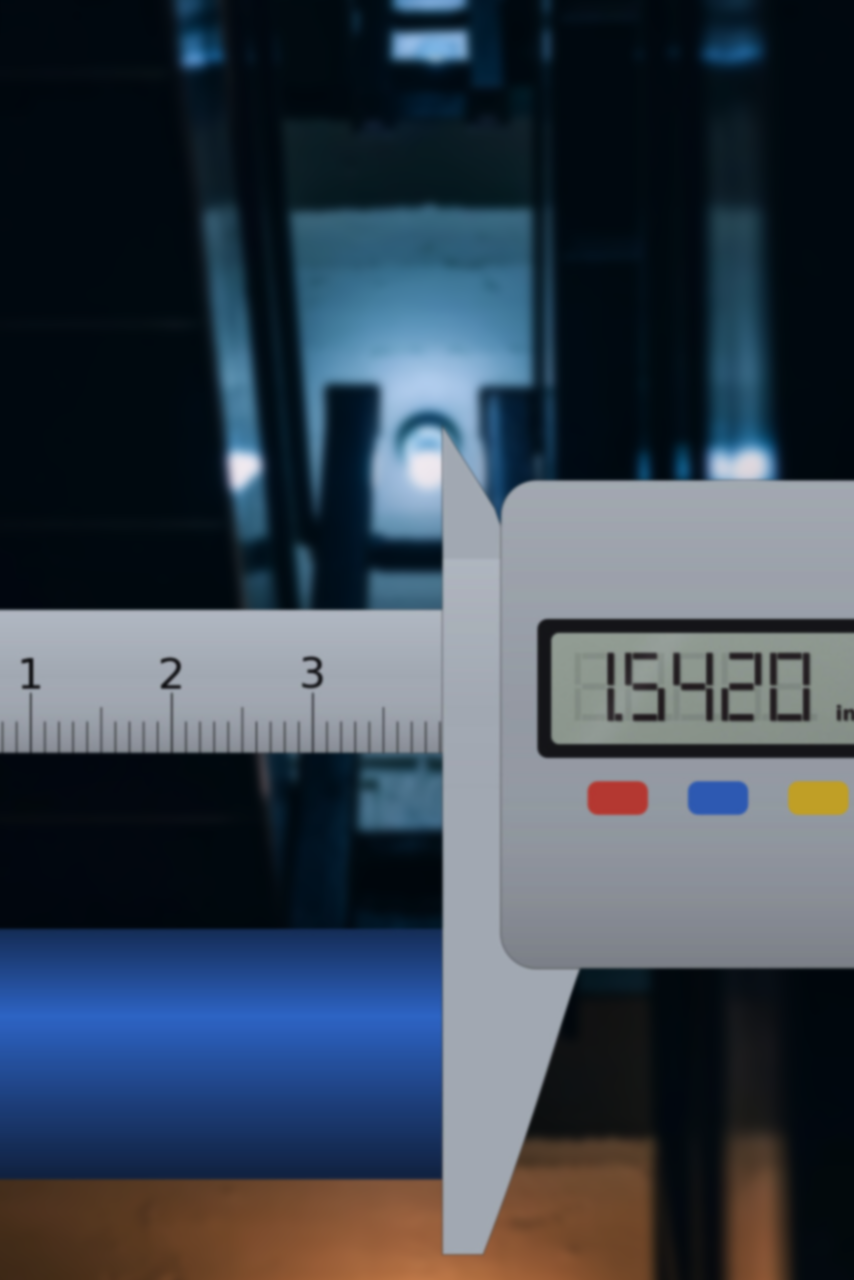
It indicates 1.5420; in
